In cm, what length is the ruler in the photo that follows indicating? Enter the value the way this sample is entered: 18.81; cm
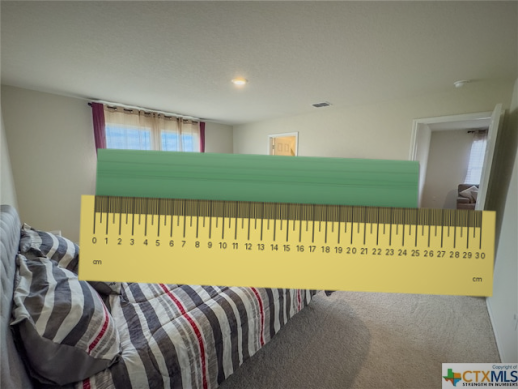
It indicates 25; cm
